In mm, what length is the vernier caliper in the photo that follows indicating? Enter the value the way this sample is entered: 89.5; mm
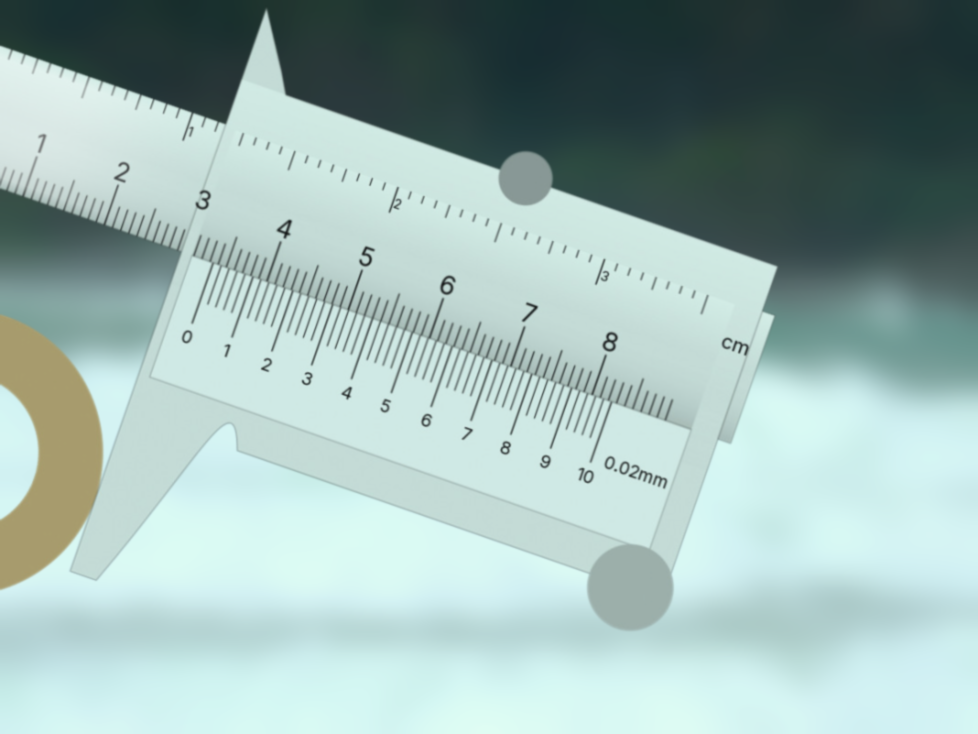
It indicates 33.4; mm
